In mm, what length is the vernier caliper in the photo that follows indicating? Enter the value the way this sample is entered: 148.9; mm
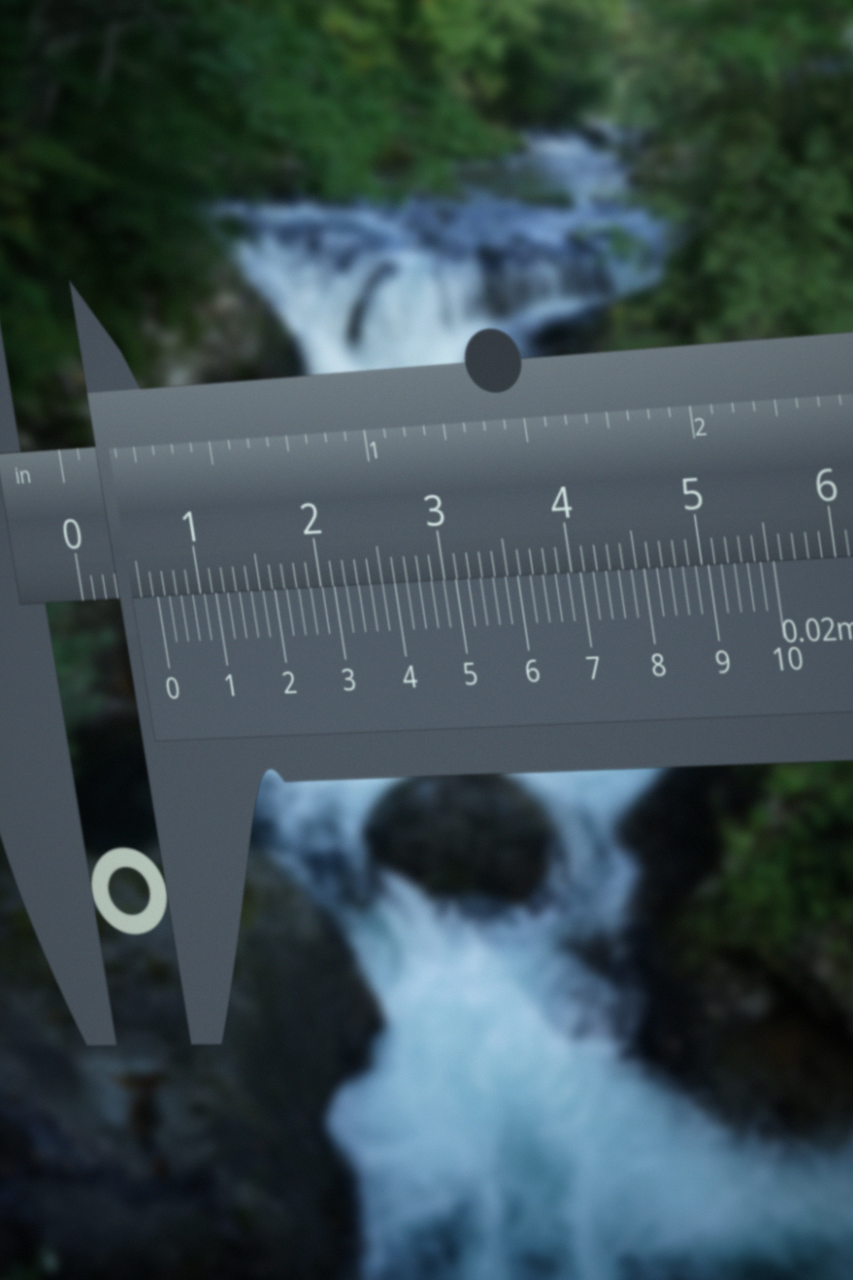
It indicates 6.4; mm
